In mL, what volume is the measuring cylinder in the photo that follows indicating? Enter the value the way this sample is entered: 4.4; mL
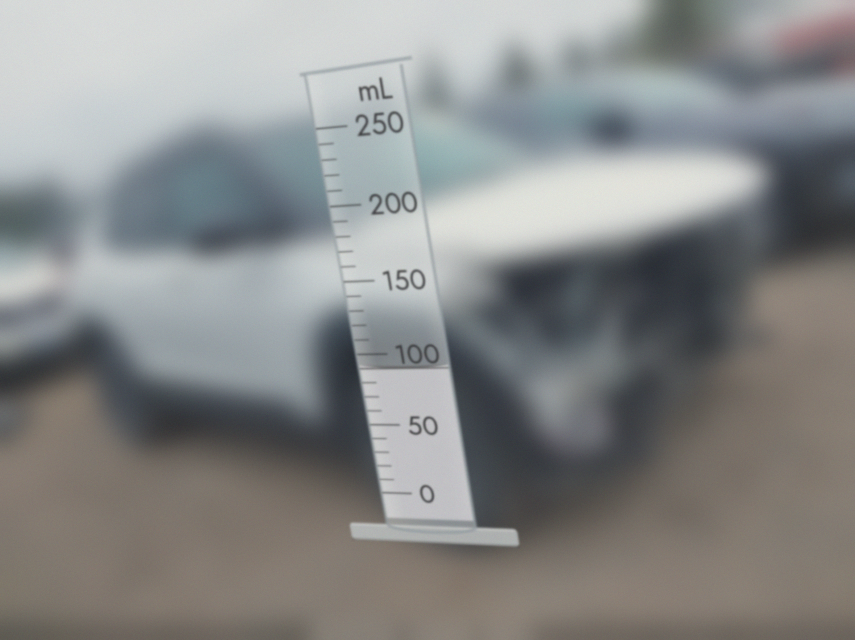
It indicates 90; mL
